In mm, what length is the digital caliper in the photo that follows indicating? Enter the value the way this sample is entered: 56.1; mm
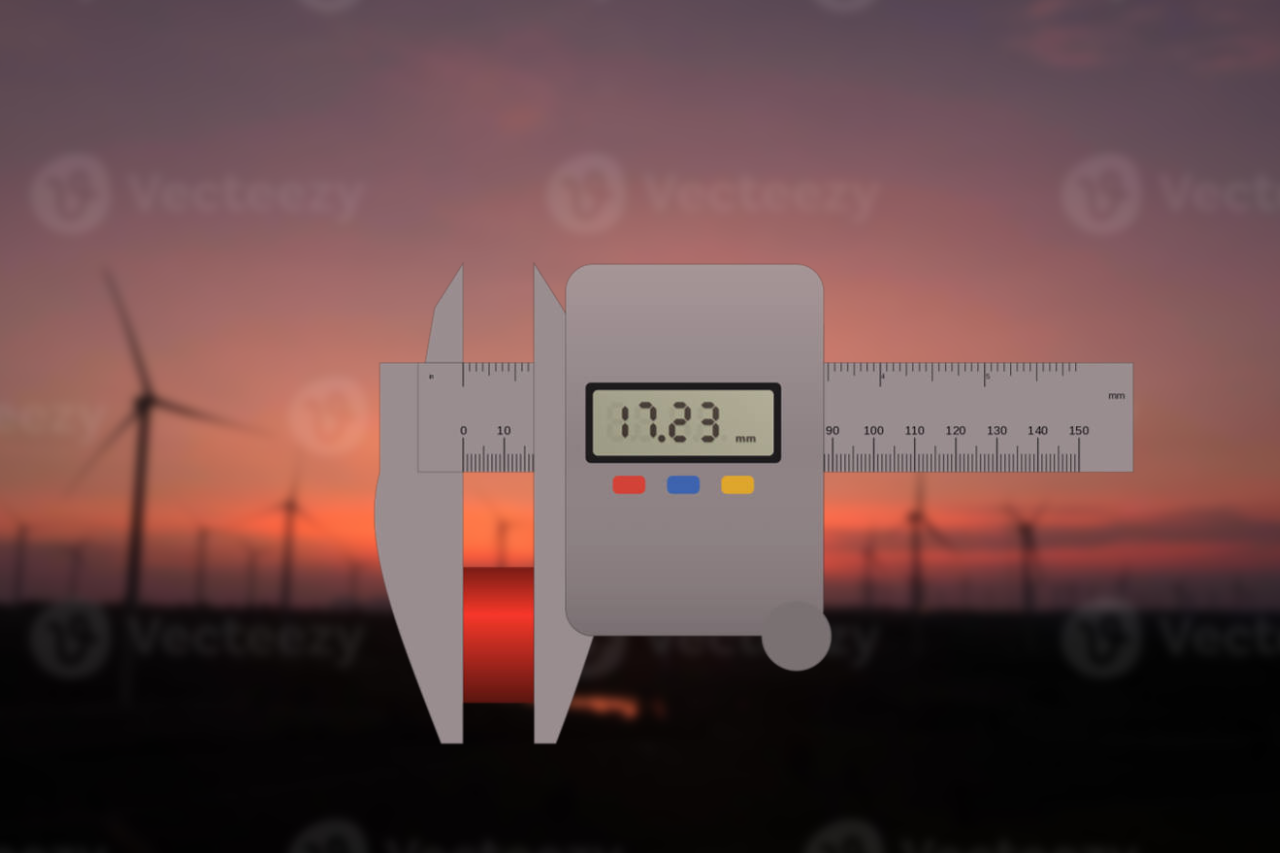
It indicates 17.23; mm
